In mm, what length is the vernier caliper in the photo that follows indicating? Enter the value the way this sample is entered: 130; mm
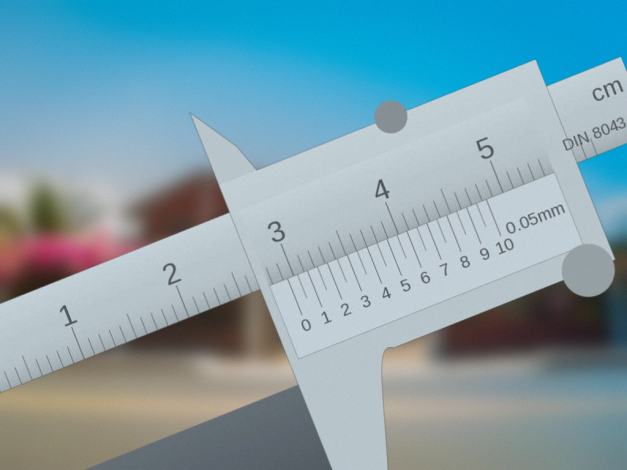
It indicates 29.4; mm
